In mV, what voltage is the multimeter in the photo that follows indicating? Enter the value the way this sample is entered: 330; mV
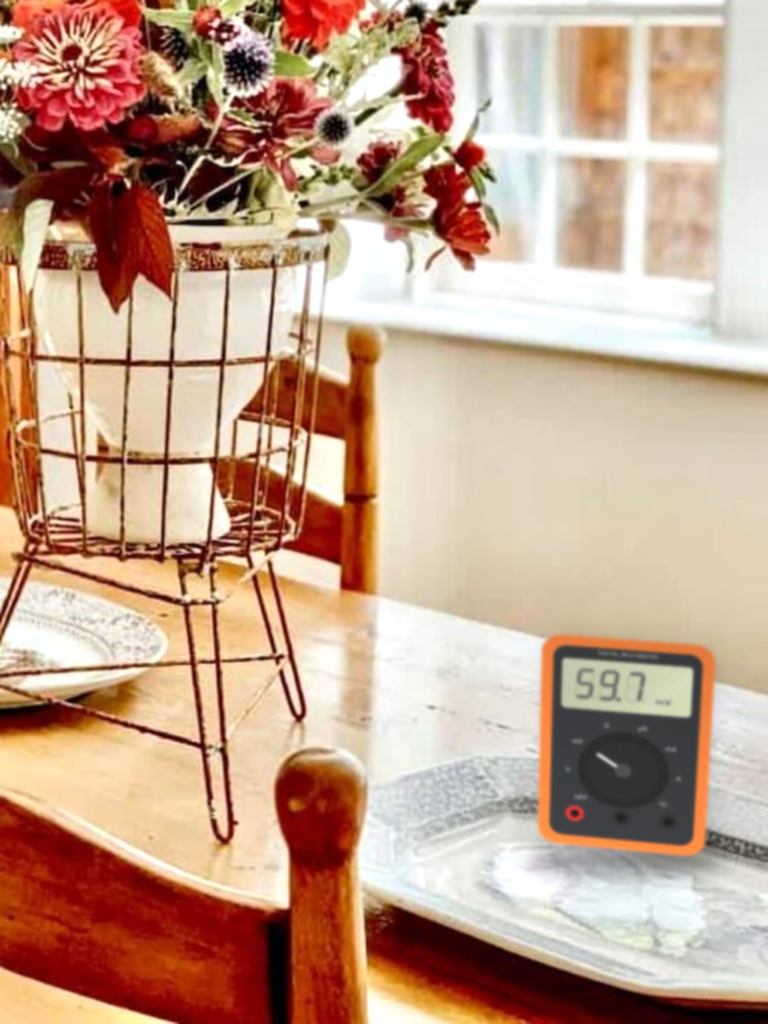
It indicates 59.7; mV
